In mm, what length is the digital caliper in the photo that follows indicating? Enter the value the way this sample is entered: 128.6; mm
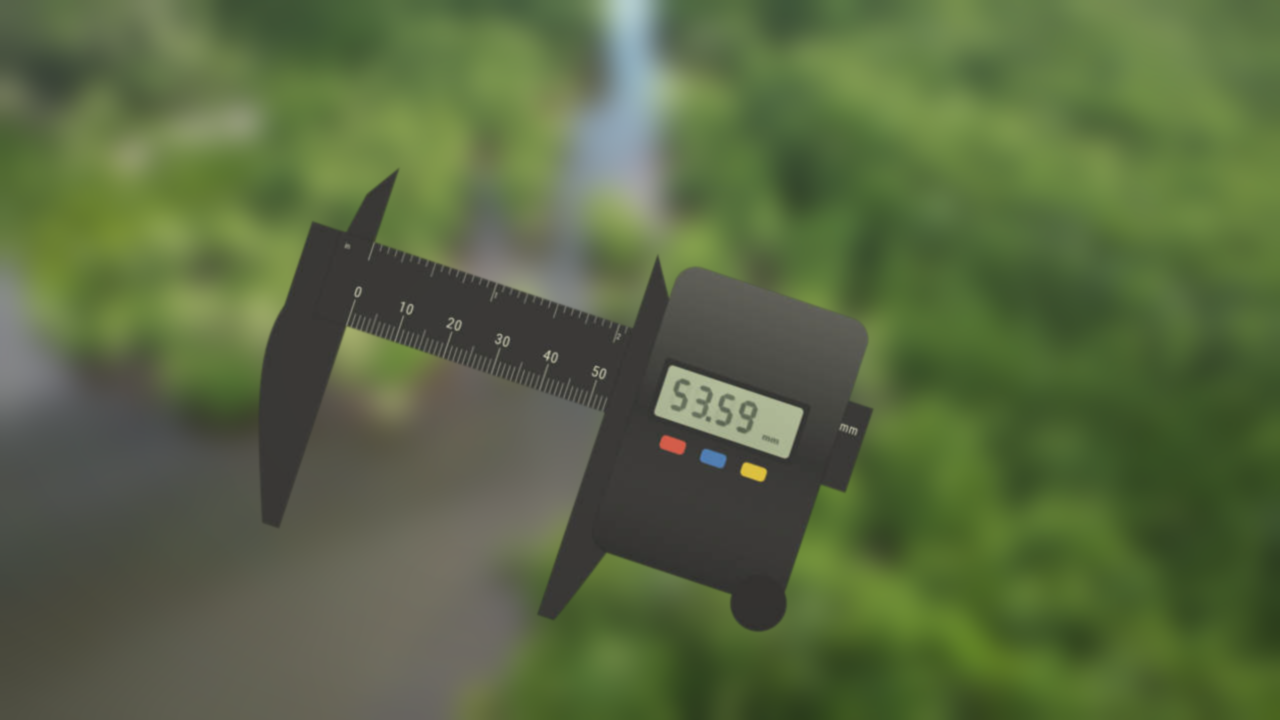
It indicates 53.59; mm
